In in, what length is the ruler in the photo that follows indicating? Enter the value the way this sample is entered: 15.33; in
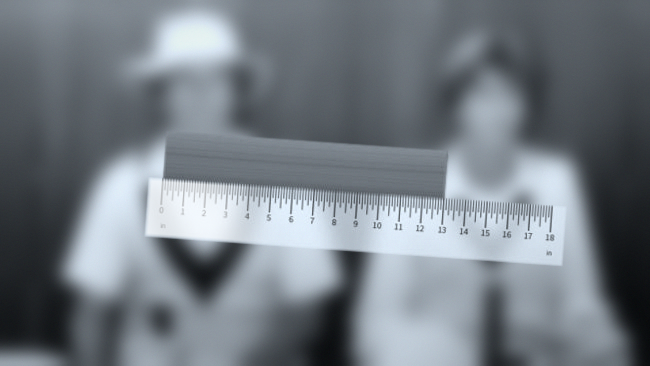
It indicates 13; in
